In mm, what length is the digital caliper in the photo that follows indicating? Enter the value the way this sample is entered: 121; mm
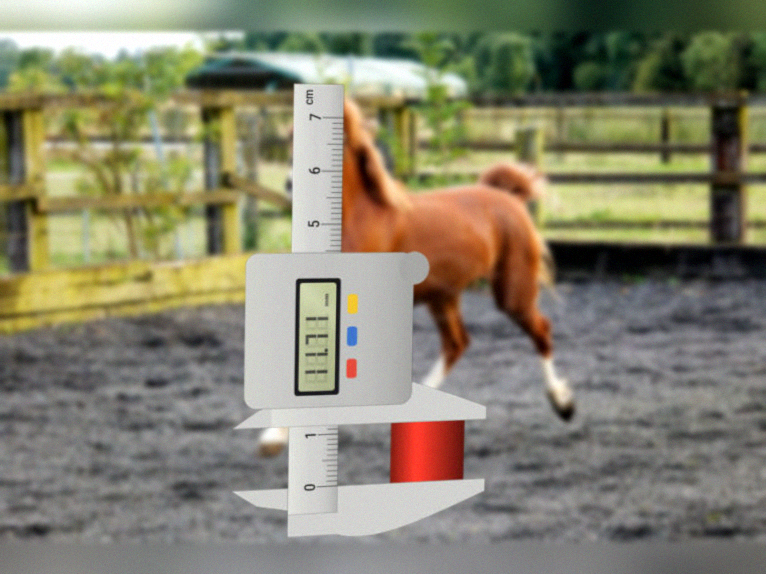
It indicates 11.71; mm
